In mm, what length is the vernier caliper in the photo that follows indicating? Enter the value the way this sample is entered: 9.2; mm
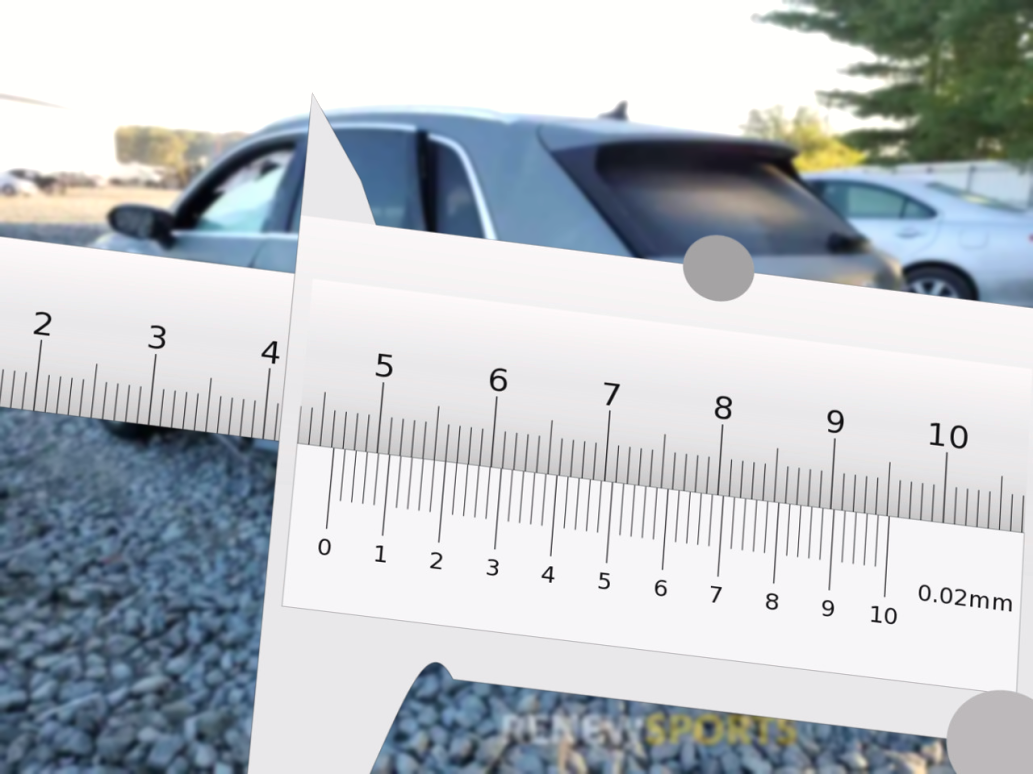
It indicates 46.2; mm
